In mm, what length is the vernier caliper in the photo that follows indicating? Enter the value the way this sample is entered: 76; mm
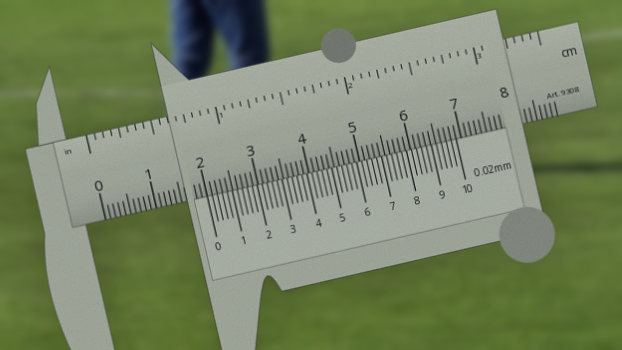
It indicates 20.0; mm
